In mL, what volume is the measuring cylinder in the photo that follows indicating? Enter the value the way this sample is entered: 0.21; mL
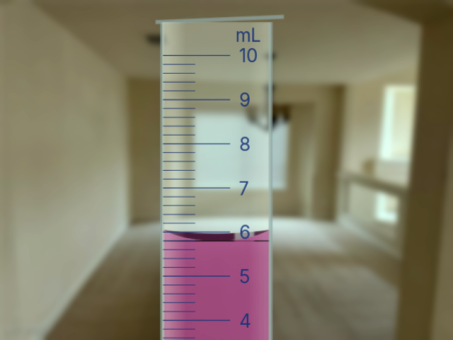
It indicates 5.8; mL
